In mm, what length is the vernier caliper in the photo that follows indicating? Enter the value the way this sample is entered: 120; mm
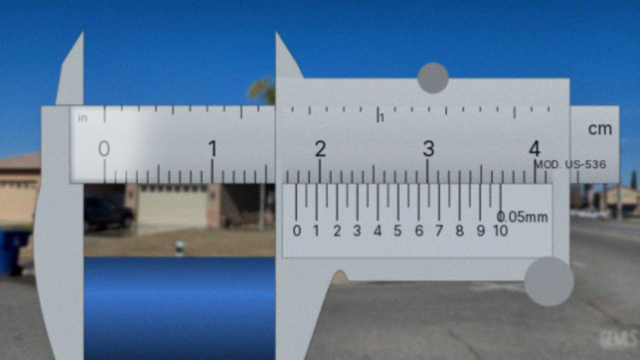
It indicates 17.8; mm
